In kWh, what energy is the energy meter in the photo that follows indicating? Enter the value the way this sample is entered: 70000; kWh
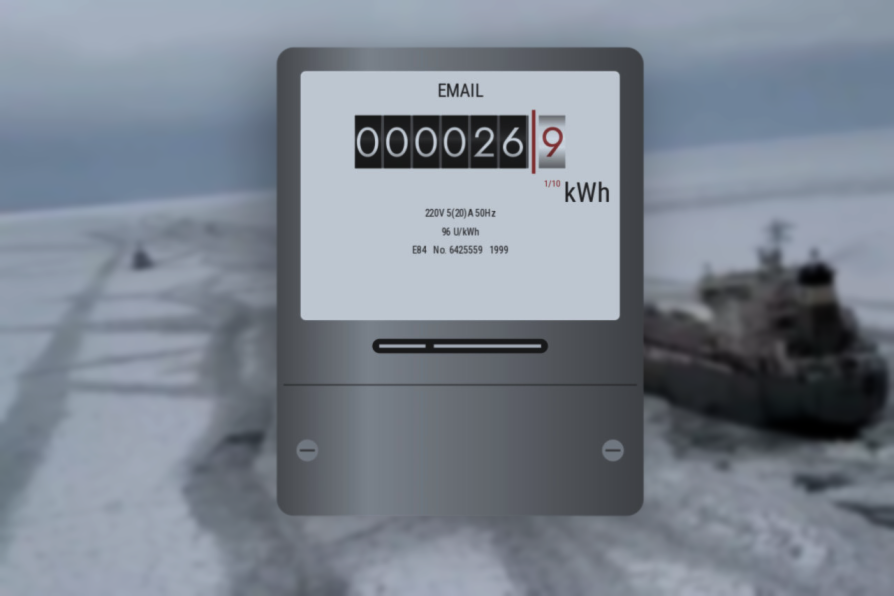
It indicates 26.9; kWh
